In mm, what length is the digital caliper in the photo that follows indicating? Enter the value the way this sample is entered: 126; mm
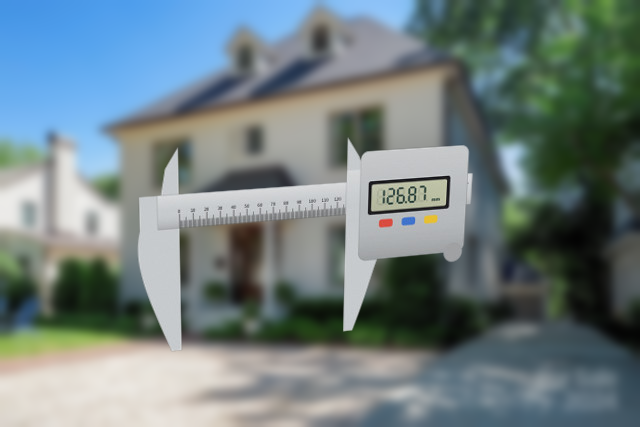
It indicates 126.87; mm
